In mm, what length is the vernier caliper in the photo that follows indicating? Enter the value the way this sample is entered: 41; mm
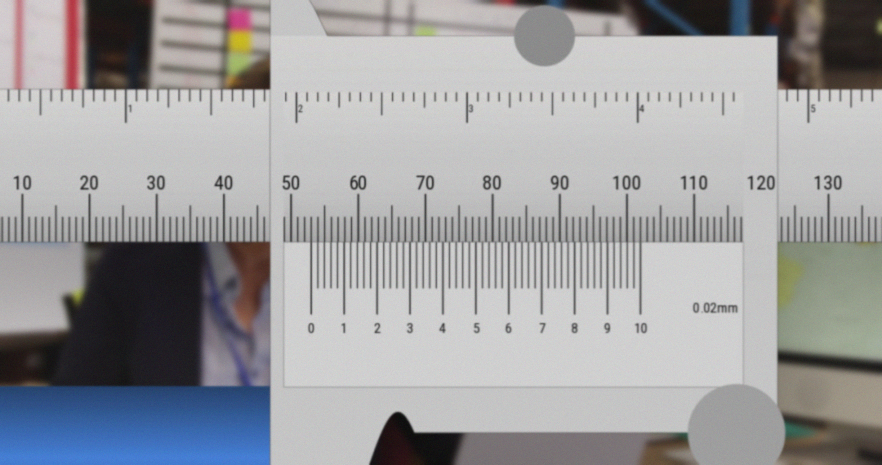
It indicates 53.0; mm
